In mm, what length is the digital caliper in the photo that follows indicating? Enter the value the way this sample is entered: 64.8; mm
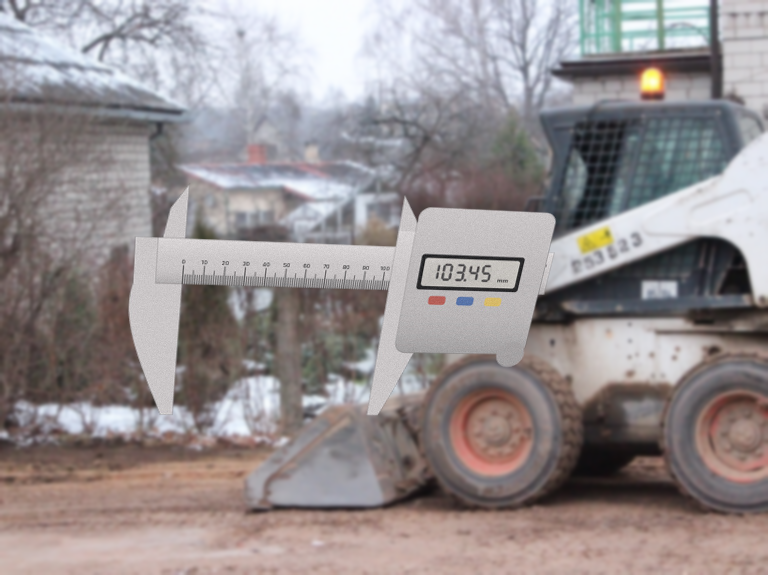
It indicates 103.45; mm
